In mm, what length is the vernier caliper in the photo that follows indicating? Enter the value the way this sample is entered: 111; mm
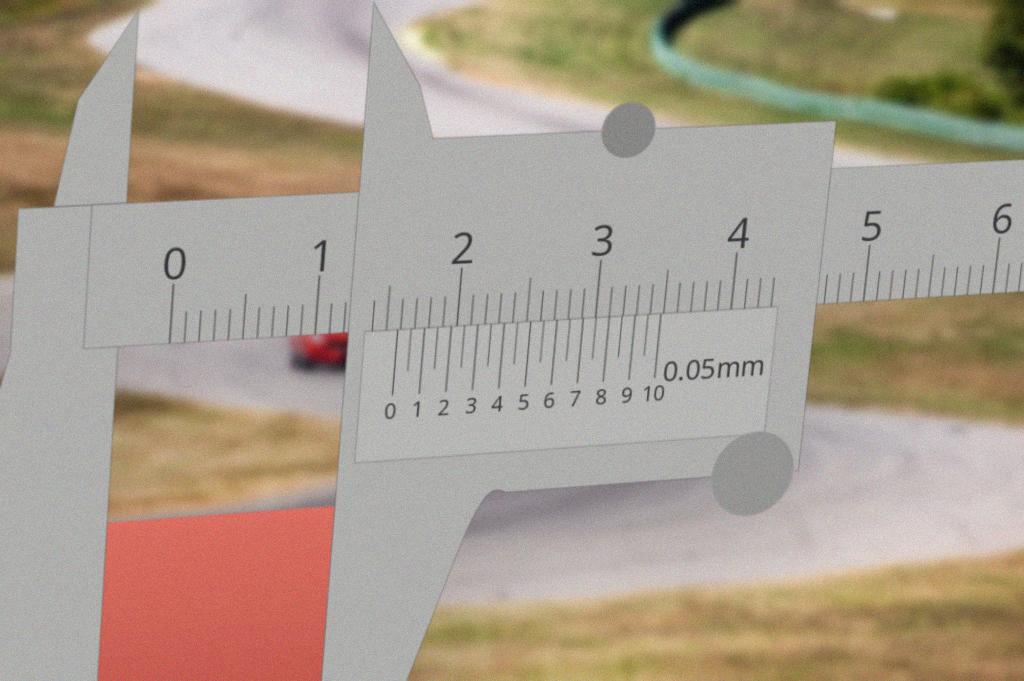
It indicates 15.8; mm
